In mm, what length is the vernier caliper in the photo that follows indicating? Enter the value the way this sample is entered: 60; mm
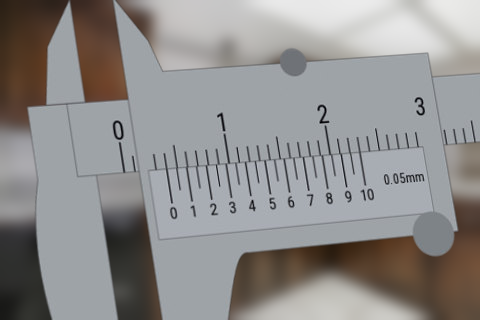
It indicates 4.0; mm
